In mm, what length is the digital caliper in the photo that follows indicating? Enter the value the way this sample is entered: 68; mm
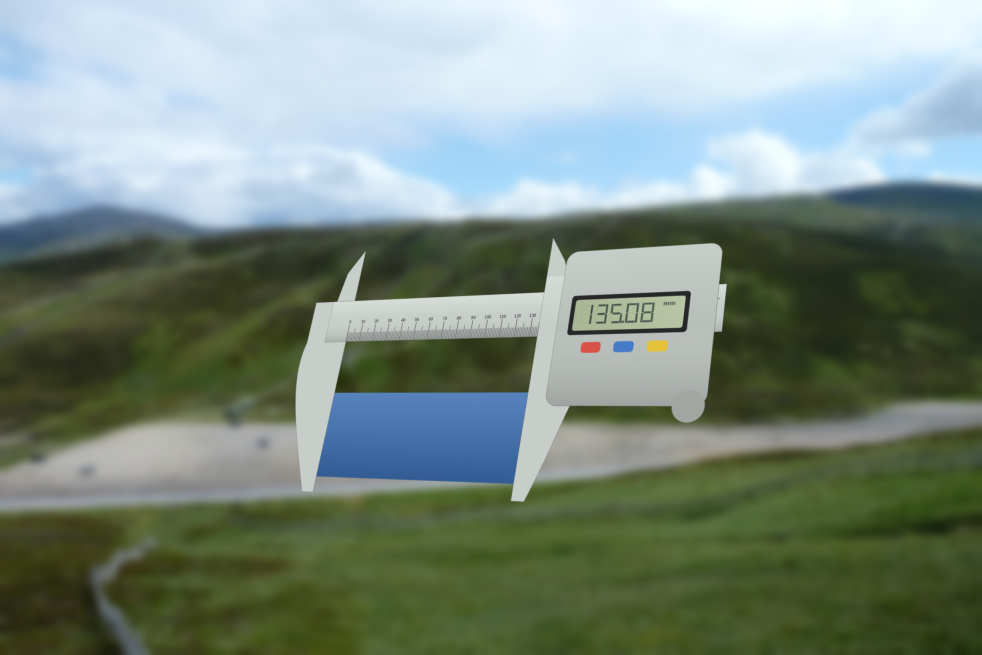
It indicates 135.08; mm
